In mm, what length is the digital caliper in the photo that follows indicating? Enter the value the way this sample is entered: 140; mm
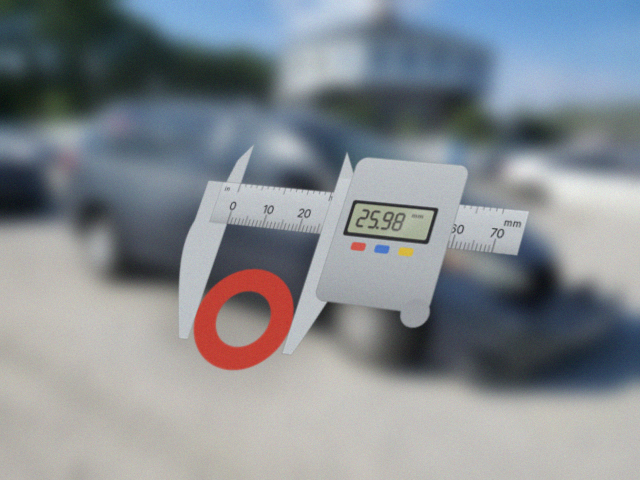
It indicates 25.98; mm
